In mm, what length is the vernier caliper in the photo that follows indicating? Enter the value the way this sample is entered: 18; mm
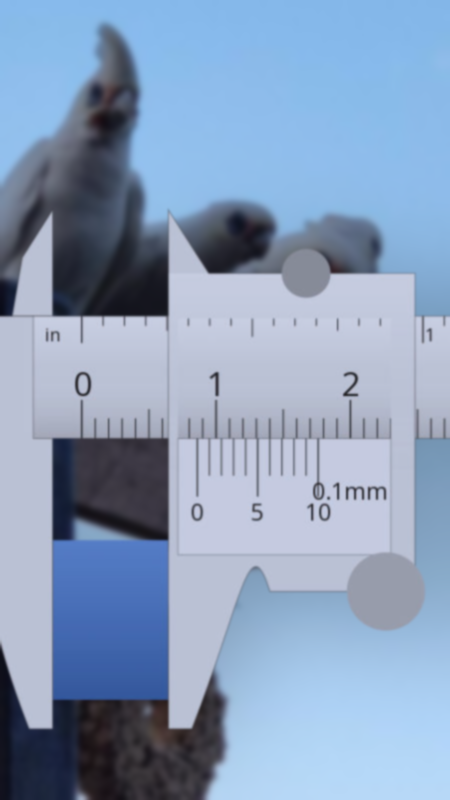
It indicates 8.6; mm
